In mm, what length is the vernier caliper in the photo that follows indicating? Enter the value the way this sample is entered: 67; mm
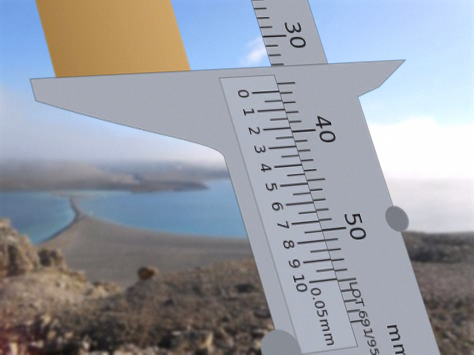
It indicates 35.8; mm
